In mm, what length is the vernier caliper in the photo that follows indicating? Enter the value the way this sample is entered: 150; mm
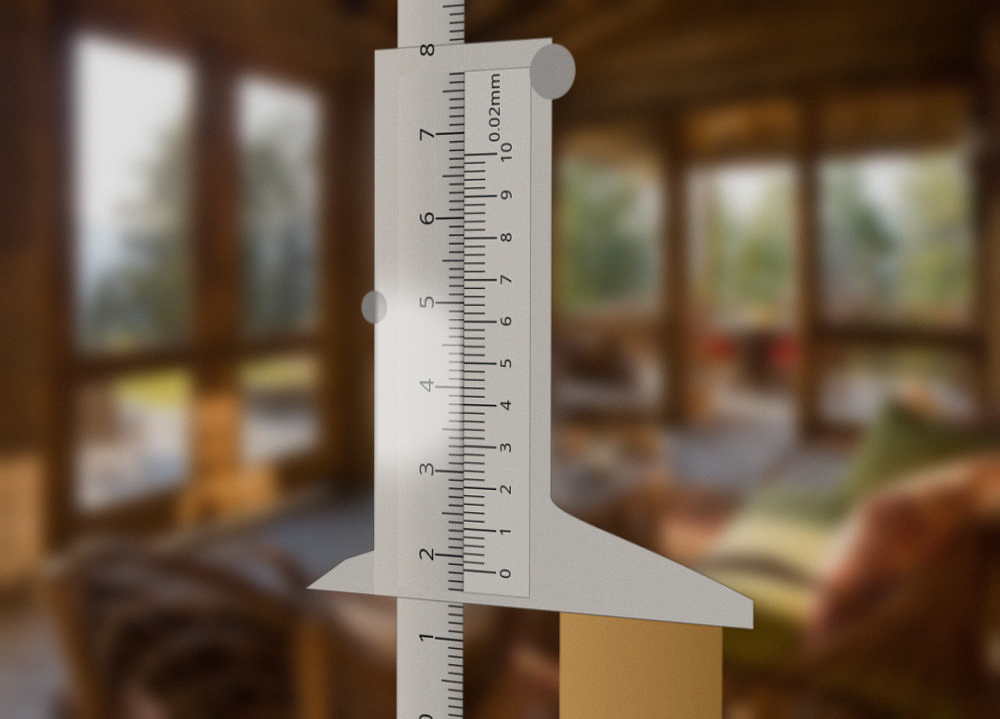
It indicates 18.4; mm
